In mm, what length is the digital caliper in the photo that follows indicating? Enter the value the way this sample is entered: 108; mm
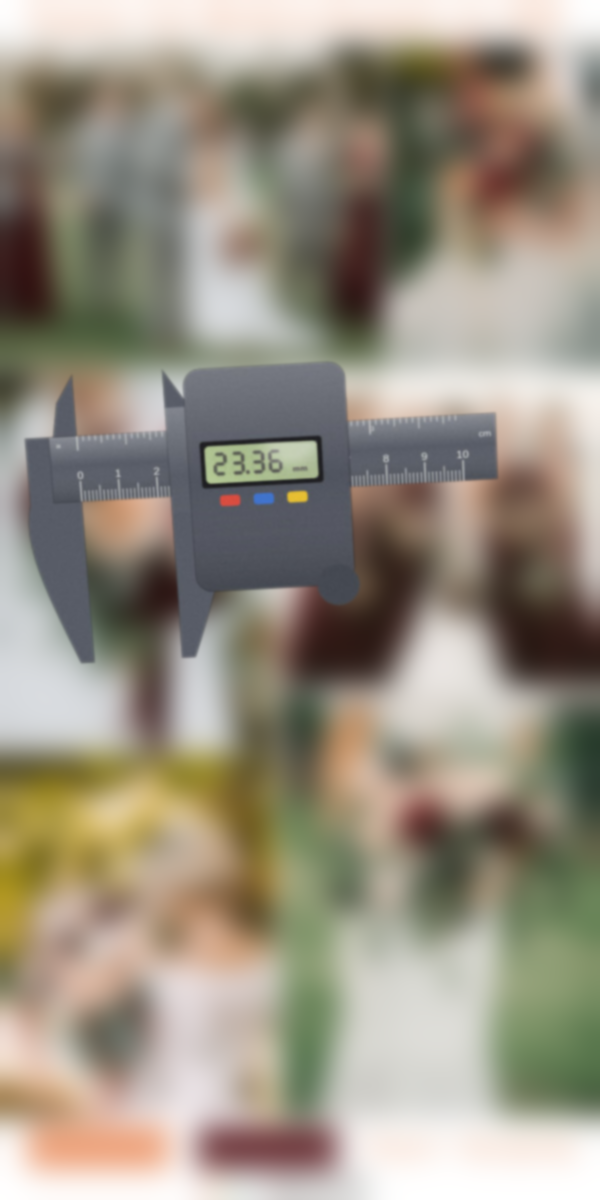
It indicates 23.36; mm
